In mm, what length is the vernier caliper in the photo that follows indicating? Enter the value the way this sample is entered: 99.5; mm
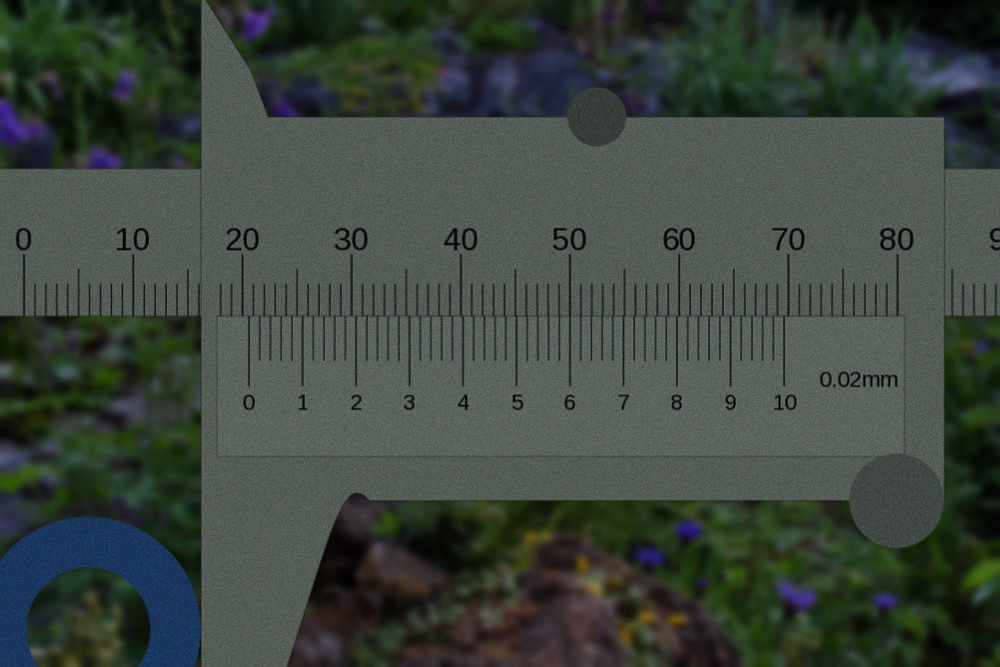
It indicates 20.6; mm
